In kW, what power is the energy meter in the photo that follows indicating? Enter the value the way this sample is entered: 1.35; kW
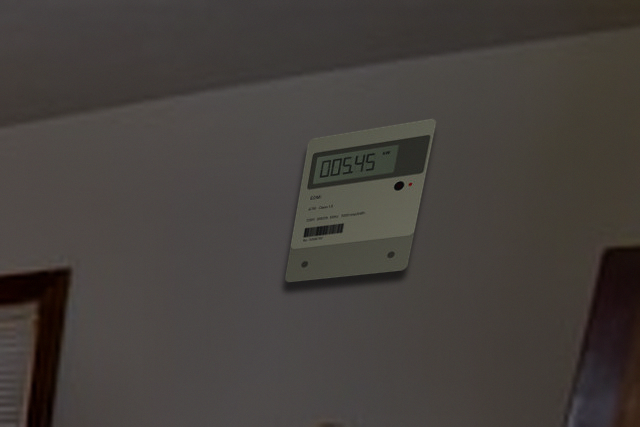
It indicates 5.45; kW
